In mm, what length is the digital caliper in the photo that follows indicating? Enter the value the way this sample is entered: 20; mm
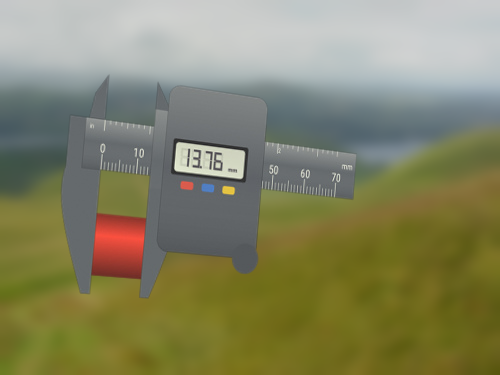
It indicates 13.76; mm
